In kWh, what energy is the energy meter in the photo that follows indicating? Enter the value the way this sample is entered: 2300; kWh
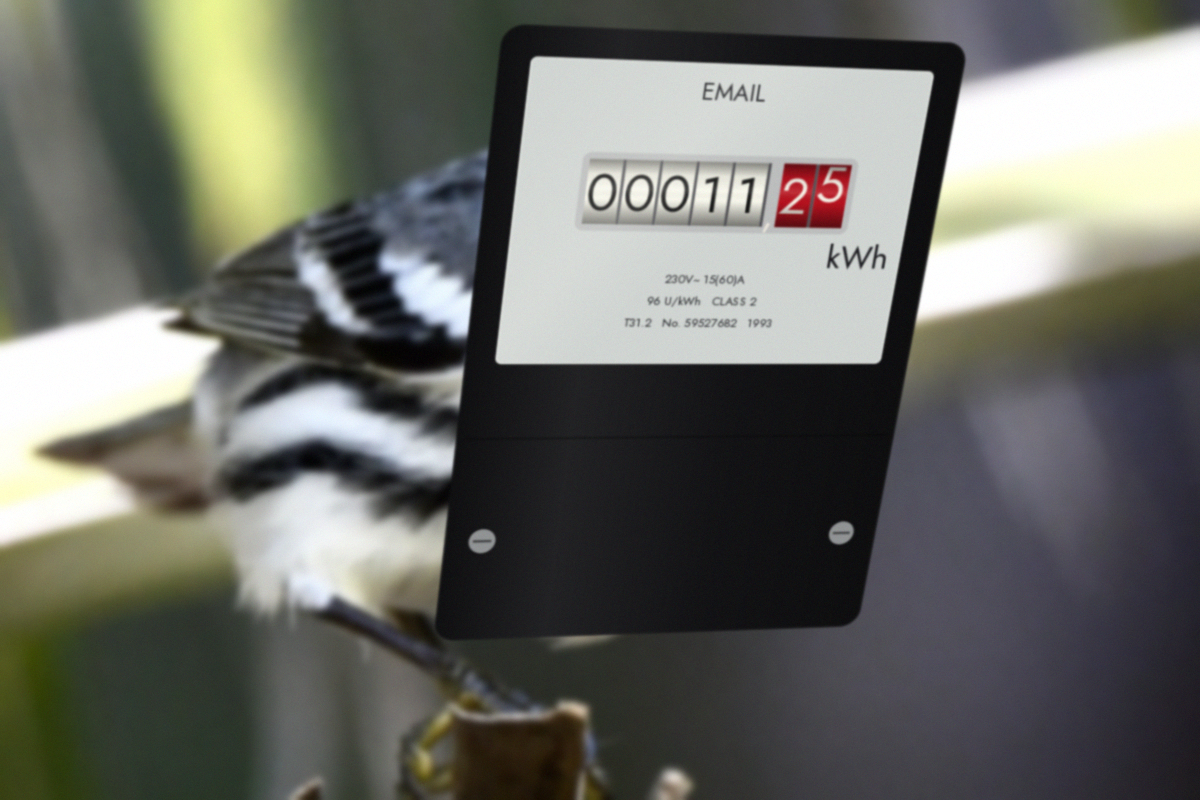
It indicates 11.25; kWh
